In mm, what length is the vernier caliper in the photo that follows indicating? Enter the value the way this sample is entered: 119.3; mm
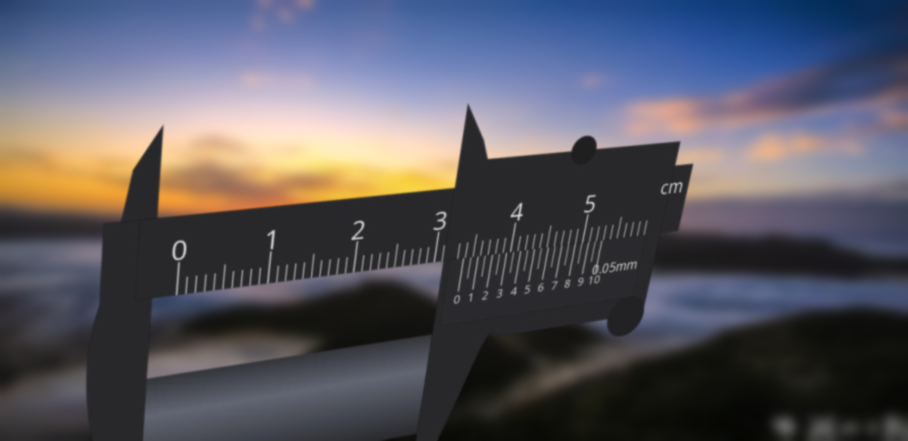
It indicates 33.8; mm
